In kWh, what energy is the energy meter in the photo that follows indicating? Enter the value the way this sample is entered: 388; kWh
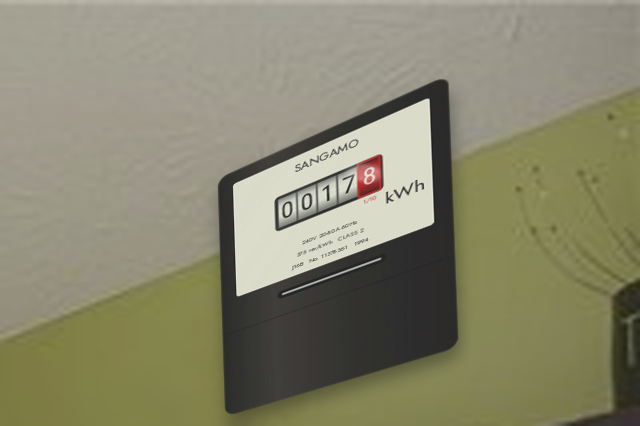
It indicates 17.8; kWh
